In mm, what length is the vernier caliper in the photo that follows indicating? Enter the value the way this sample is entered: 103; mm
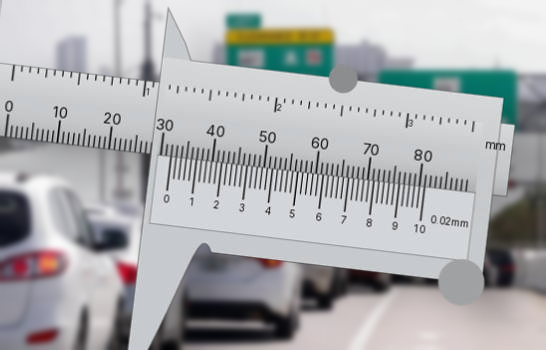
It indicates 32.0; mm
